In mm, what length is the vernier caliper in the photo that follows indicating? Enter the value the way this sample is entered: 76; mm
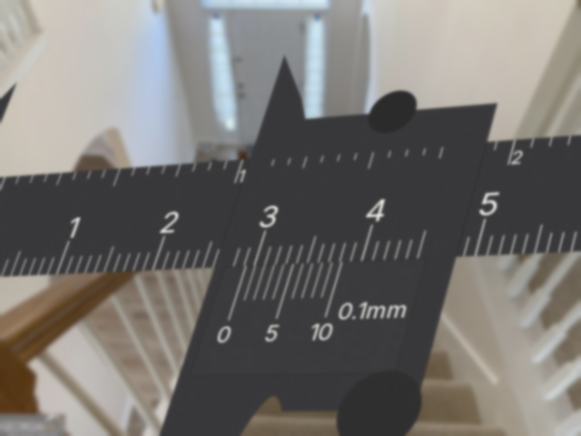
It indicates 29.2; mm
